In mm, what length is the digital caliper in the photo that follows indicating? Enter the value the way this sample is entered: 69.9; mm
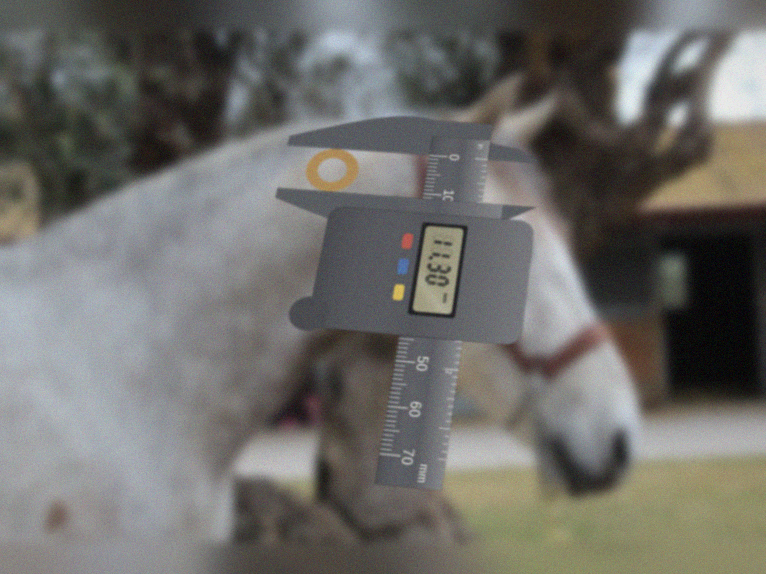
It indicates 11.30; mm
